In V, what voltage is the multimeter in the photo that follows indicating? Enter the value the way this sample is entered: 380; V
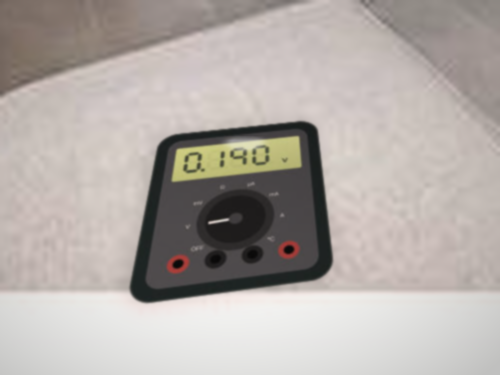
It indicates 0.190; V
